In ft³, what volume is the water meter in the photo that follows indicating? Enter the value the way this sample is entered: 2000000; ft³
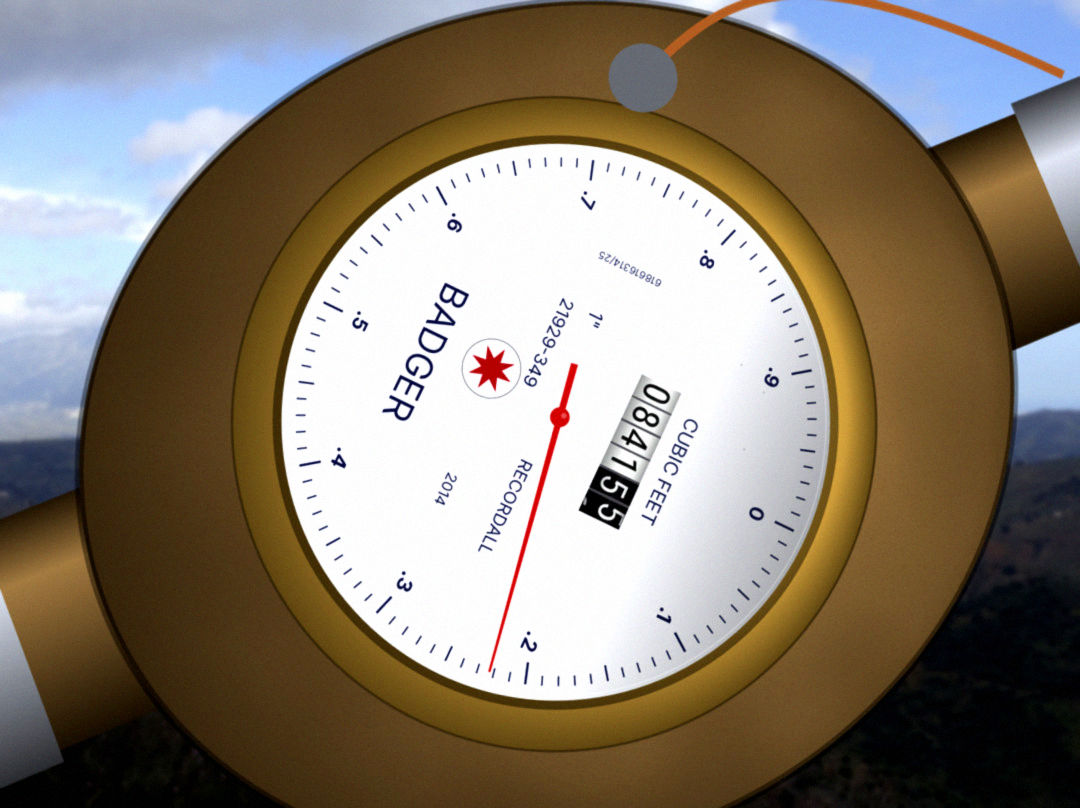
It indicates 84155.22; ft³
